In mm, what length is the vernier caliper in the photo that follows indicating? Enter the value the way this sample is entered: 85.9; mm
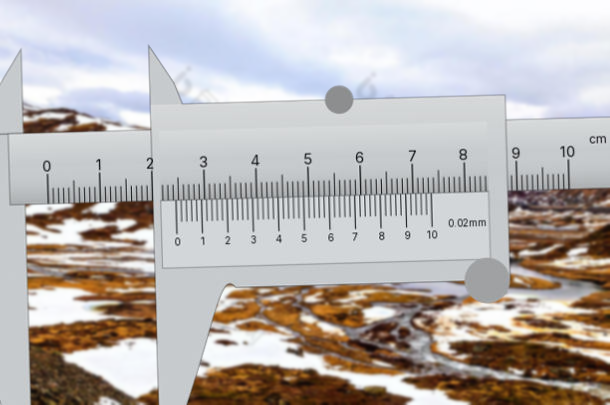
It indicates 24.5; mm
